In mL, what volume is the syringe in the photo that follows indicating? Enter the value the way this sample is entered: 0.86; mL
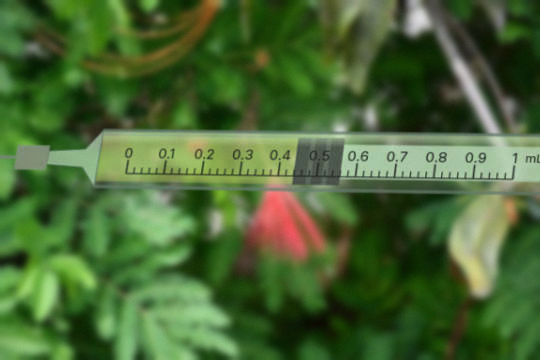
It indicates 0.44; mL
